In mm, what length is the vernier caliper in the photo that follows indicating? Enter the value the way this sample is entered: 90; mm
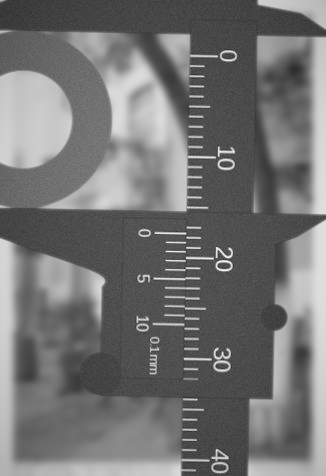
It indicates 17.6; mm
